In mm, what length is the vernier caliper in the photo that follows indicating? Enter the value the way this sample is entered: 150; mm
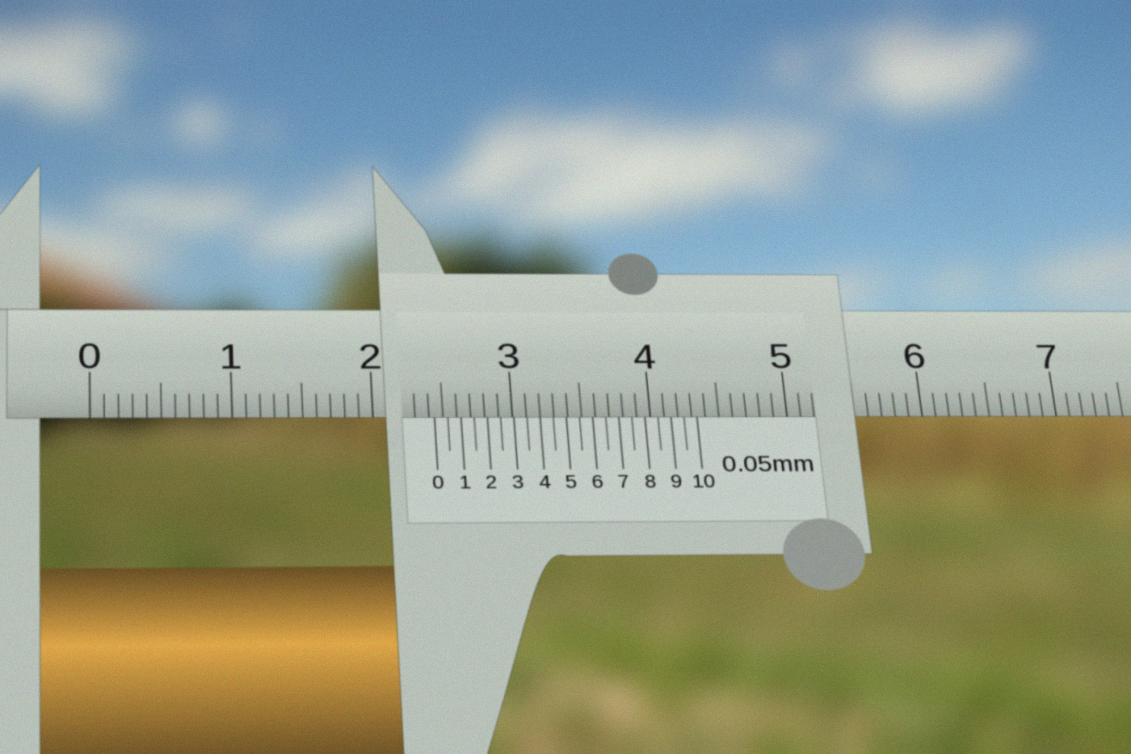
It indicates 24.4; mm
